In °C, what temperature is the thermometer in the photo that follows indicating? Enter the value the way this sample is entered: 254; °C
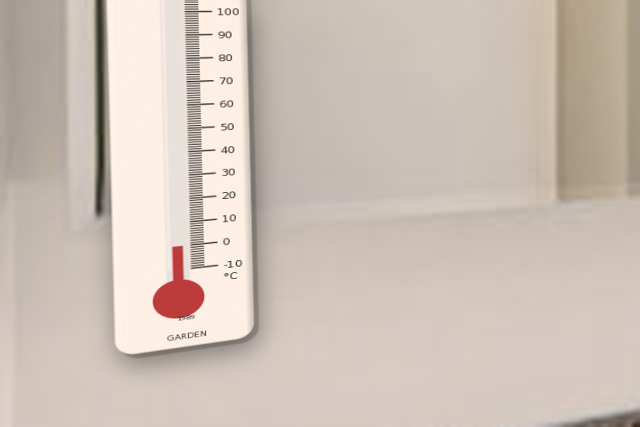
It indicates 0; °C
